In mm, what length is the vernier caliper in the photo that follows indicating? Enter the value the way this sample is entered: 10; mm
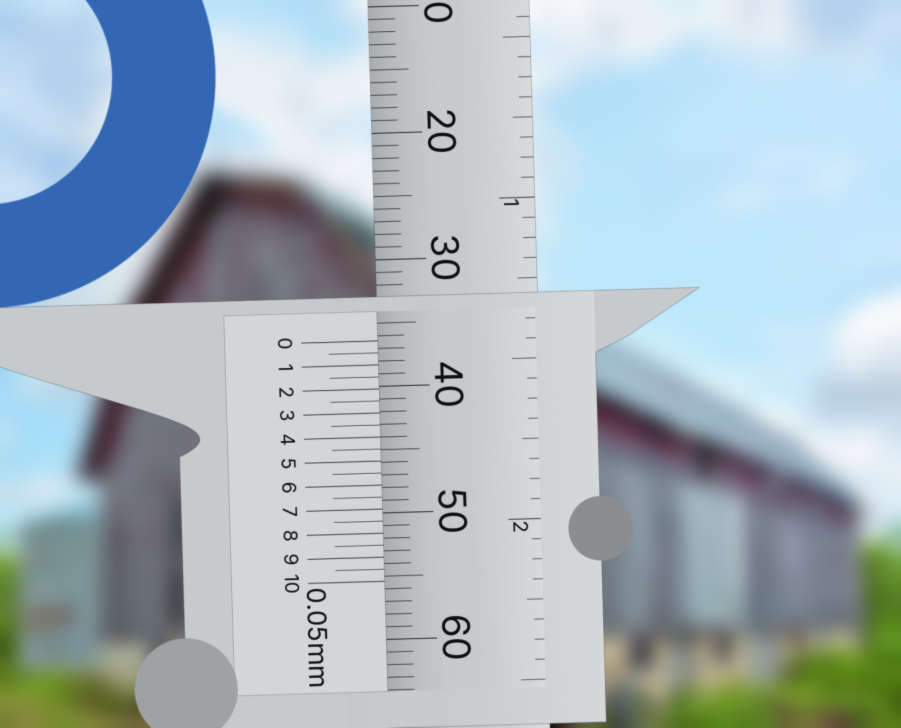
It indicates 36.4; mm
